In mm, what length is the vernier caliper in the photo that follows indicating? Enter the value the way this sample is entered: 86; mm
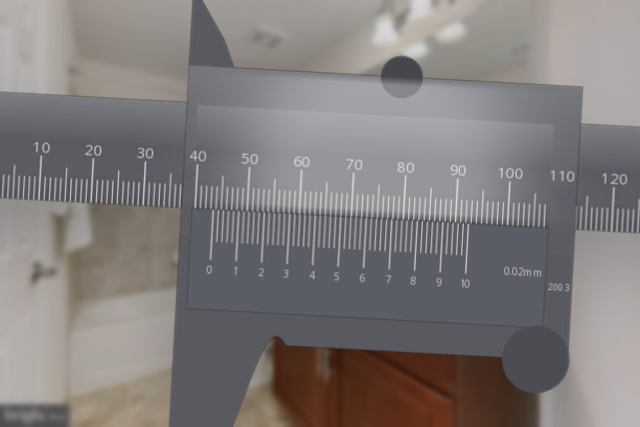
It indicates 43.5; mm
